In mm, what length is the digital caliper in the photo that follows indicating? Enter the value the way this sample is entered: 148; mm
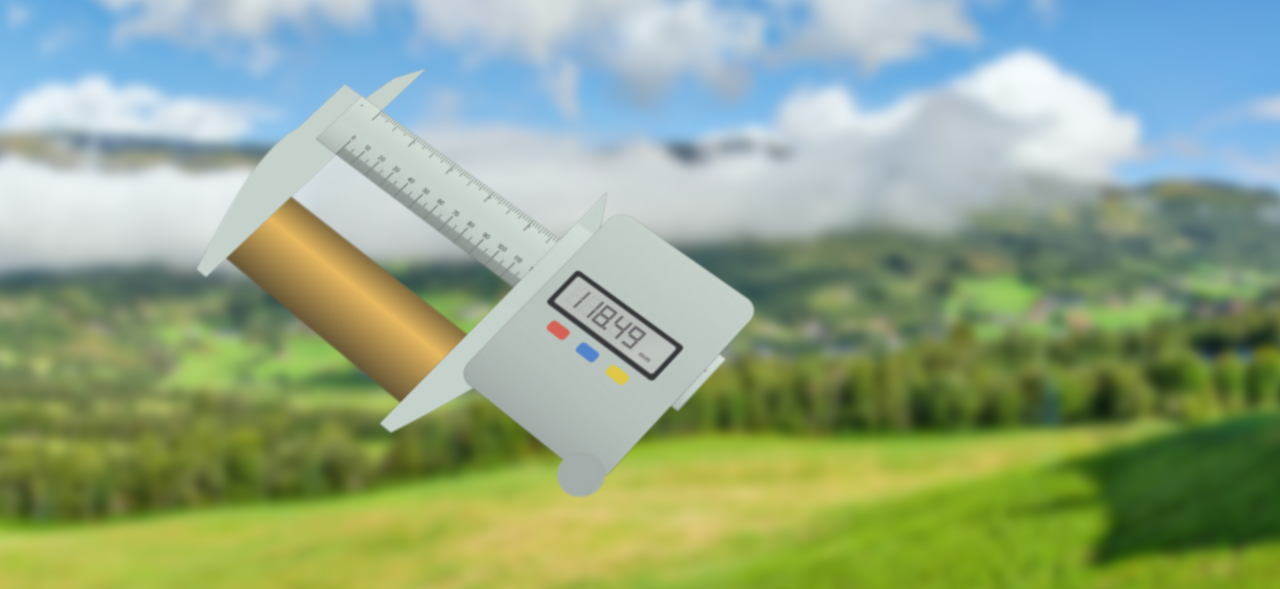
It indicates 118.49; mm
